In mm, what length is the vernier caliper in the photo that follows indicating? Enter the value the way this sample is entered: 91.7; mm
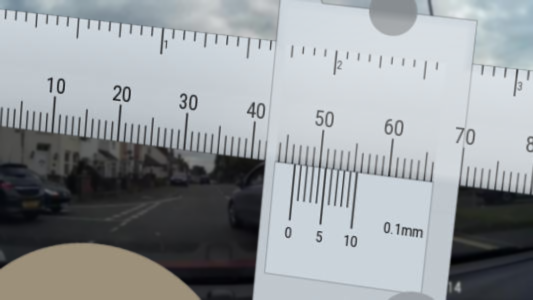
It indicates 46.4; mm
